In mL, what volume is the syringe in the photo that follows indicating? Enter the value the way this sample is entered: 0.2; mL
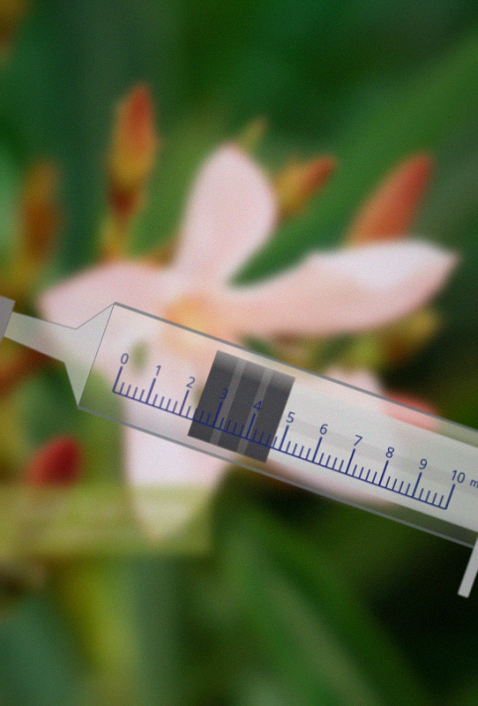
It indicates 2.4; mL
